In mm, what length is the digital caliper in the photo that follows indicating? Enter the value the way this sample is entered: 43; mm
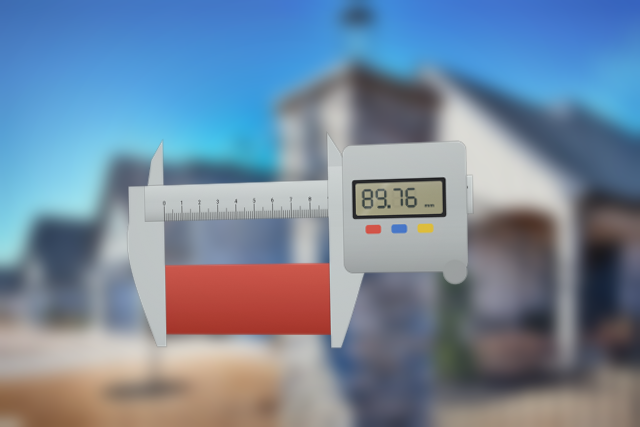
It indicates 89.76; mm
